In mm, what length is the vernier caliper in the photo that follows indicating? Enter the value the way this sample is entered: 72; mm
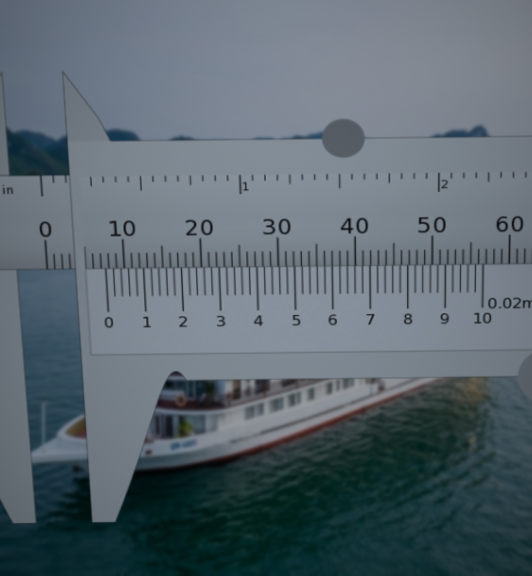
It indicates 7.6; mm
